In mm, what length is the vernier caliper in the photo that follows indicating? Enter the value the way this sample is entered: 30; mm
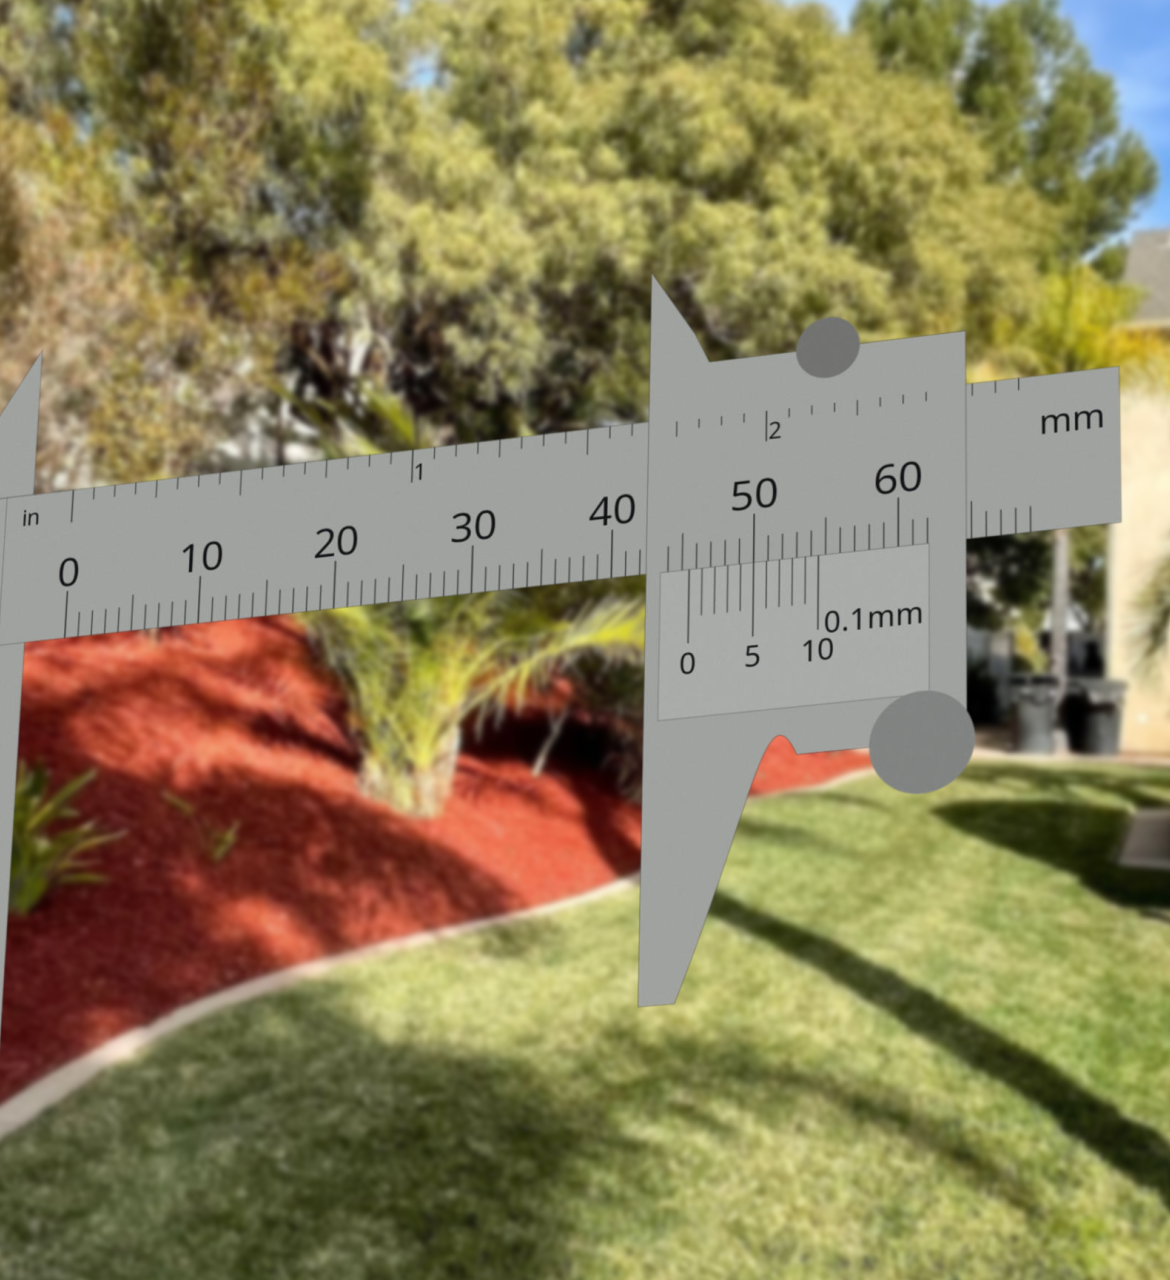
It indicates 45.5; mm
